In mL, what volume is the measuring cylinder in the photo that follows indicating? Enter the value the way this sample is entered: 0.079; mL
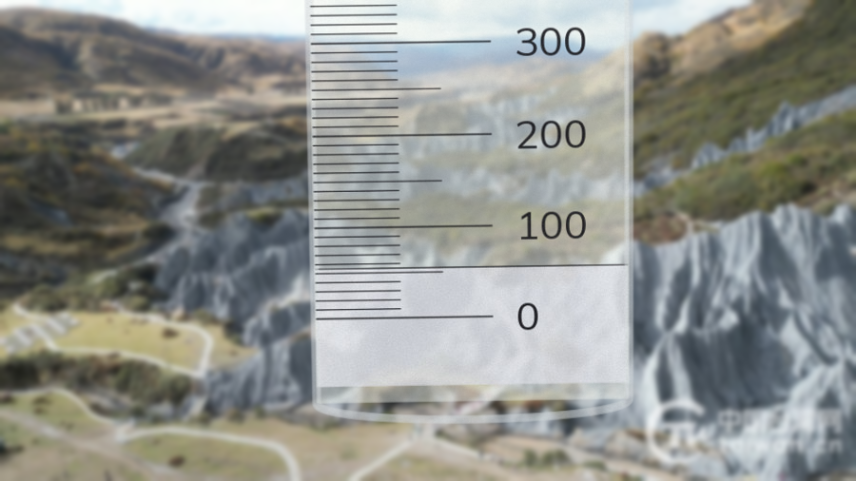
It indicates 55; mL
